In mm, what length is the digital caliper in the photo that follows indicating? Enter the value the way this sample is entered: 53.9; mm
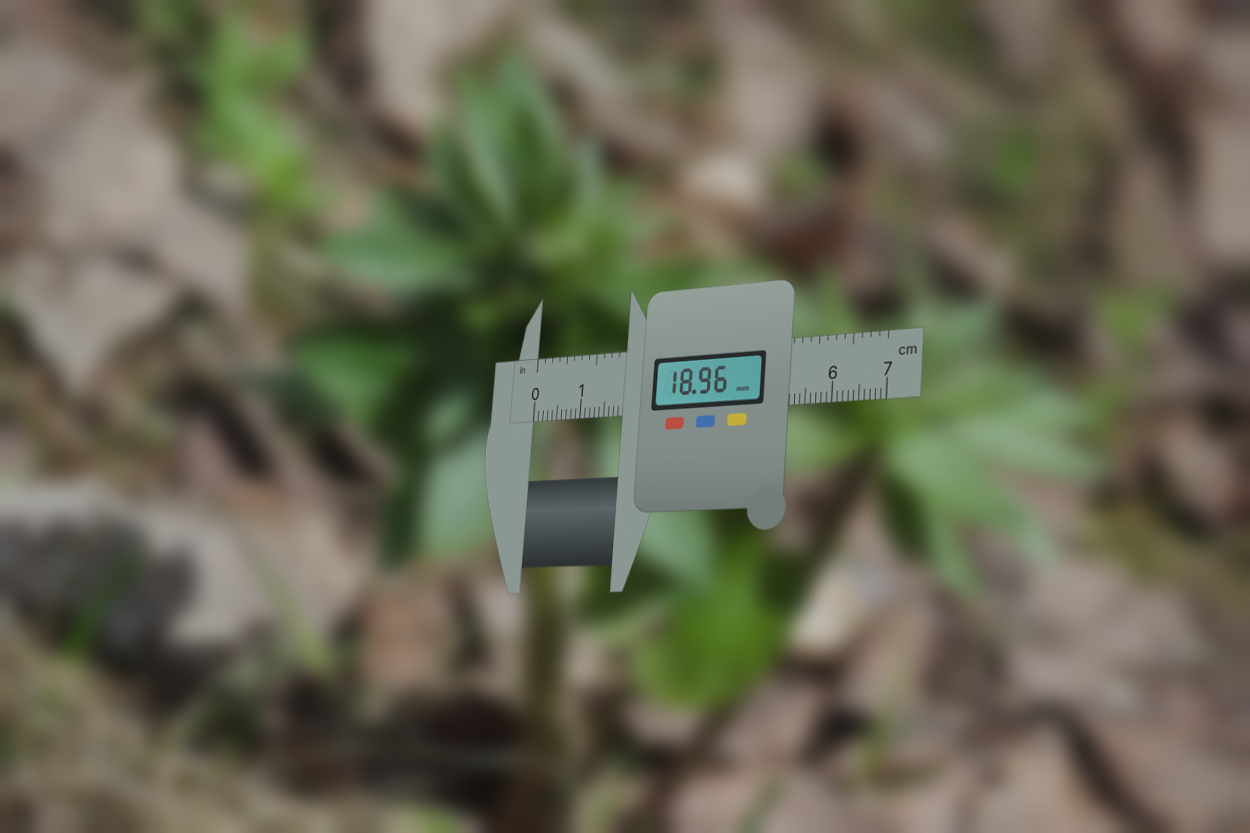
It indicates 18.96; mm
